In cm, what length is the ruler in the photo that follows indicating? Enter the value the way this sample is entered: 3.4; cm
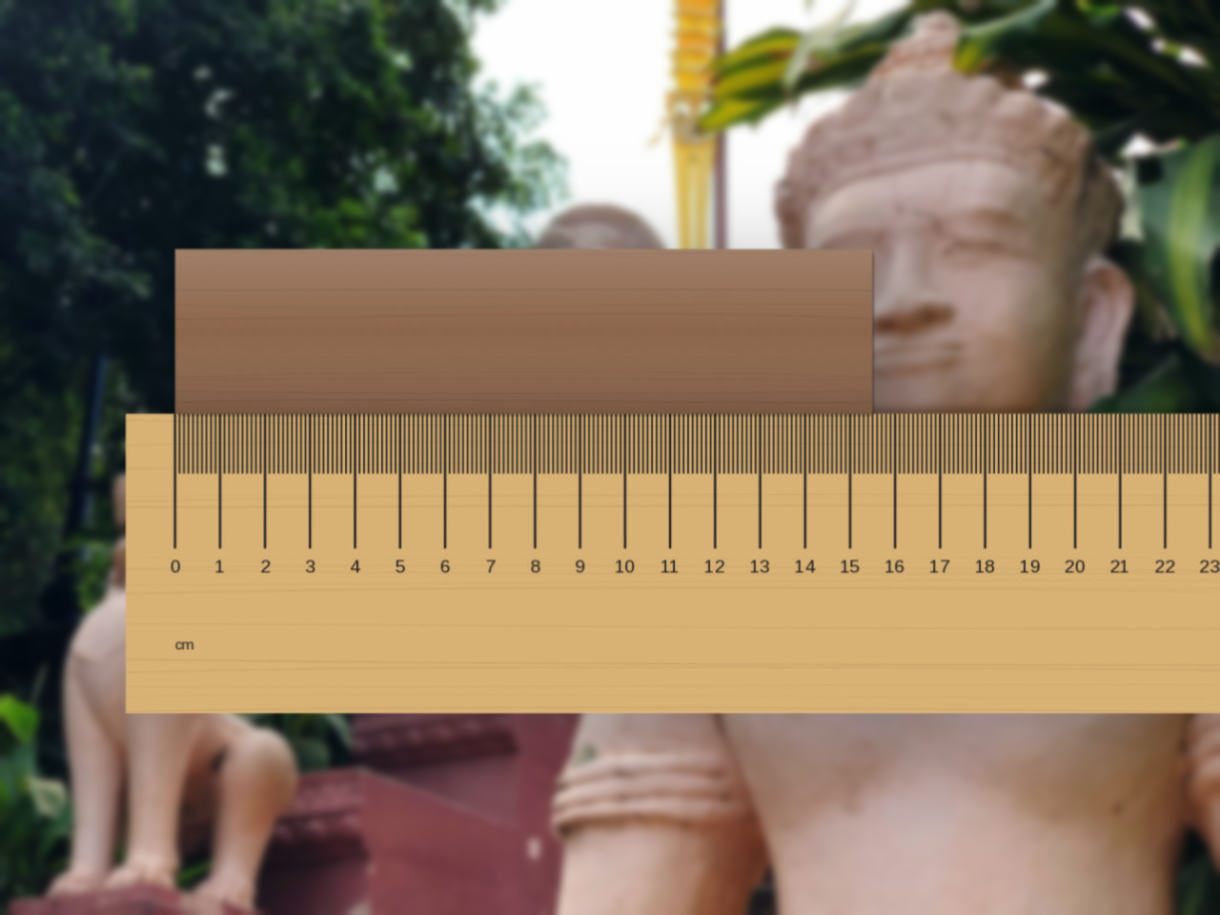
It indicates 15.5; cm
